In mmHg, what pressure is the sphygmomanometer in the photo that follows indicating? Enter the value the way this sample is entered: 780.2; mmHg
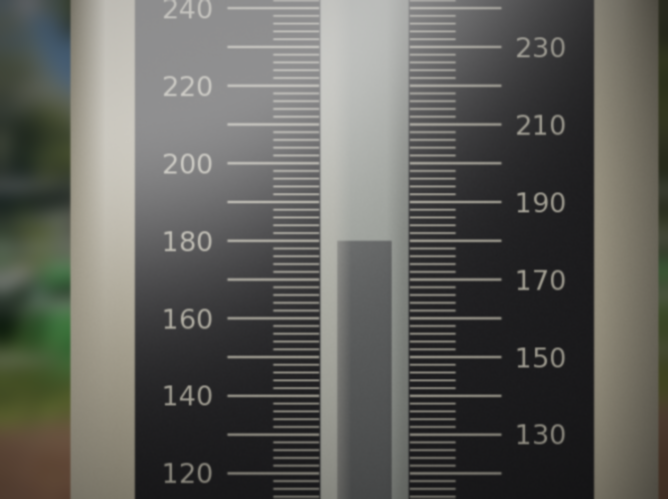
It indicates 180; mmHg
